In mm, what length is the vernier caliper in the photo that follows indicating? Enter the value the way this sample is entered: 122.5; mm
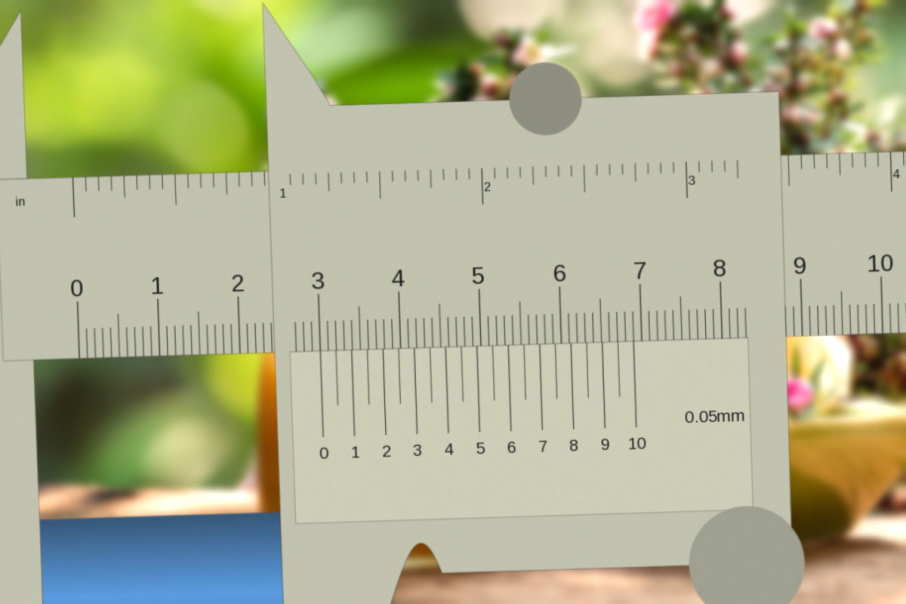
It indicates 30.0; mm
